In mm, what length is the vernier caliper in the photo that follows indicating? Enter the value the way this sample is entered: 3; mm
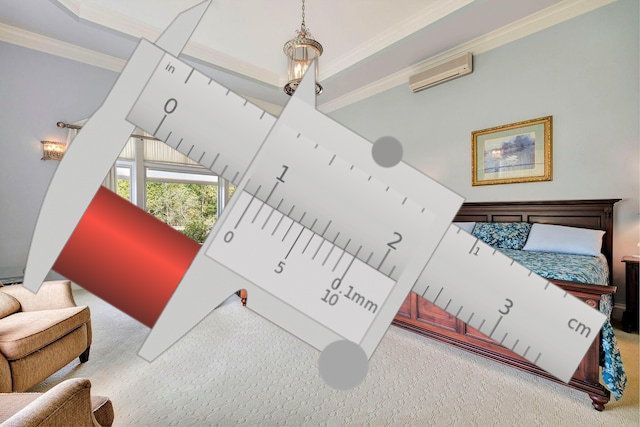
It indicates 9.0; mm
